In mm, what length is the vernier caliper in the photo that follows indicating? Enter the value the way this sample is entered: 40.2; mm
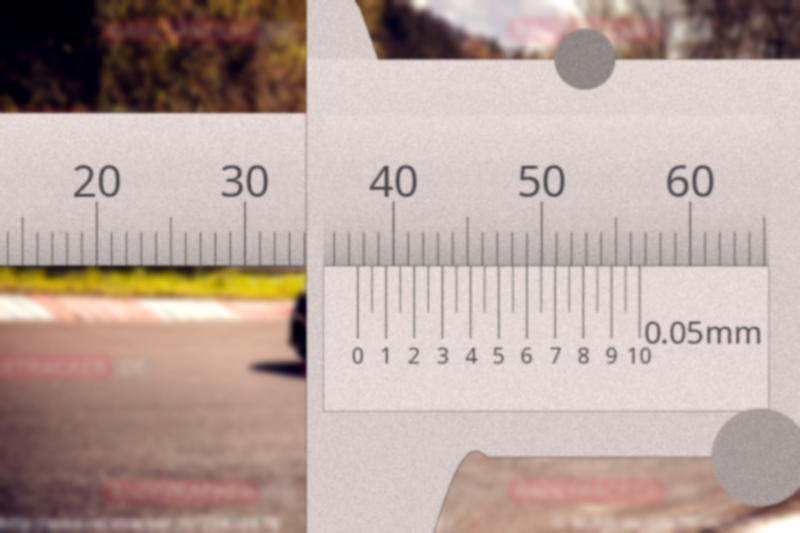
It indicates 37.6; mm
